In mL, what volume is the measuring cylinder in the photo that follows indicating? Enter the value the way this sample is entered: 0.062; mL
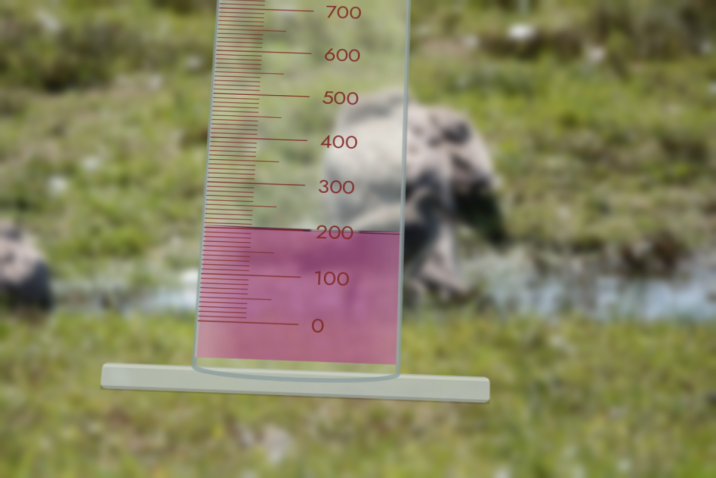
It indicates 200; mL
